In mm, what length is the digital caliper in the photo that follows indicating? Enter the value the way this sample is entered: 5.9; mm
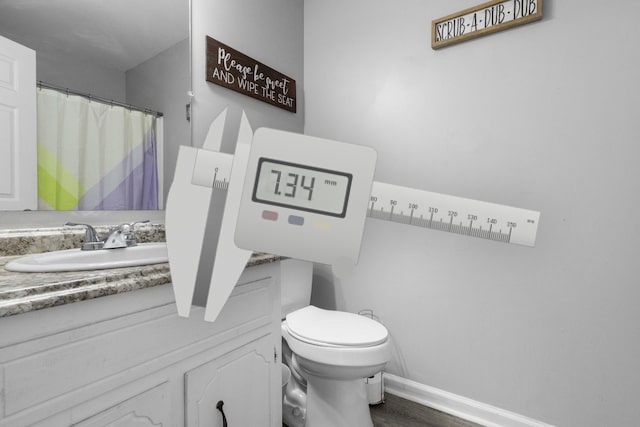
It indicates 7.34; mm
